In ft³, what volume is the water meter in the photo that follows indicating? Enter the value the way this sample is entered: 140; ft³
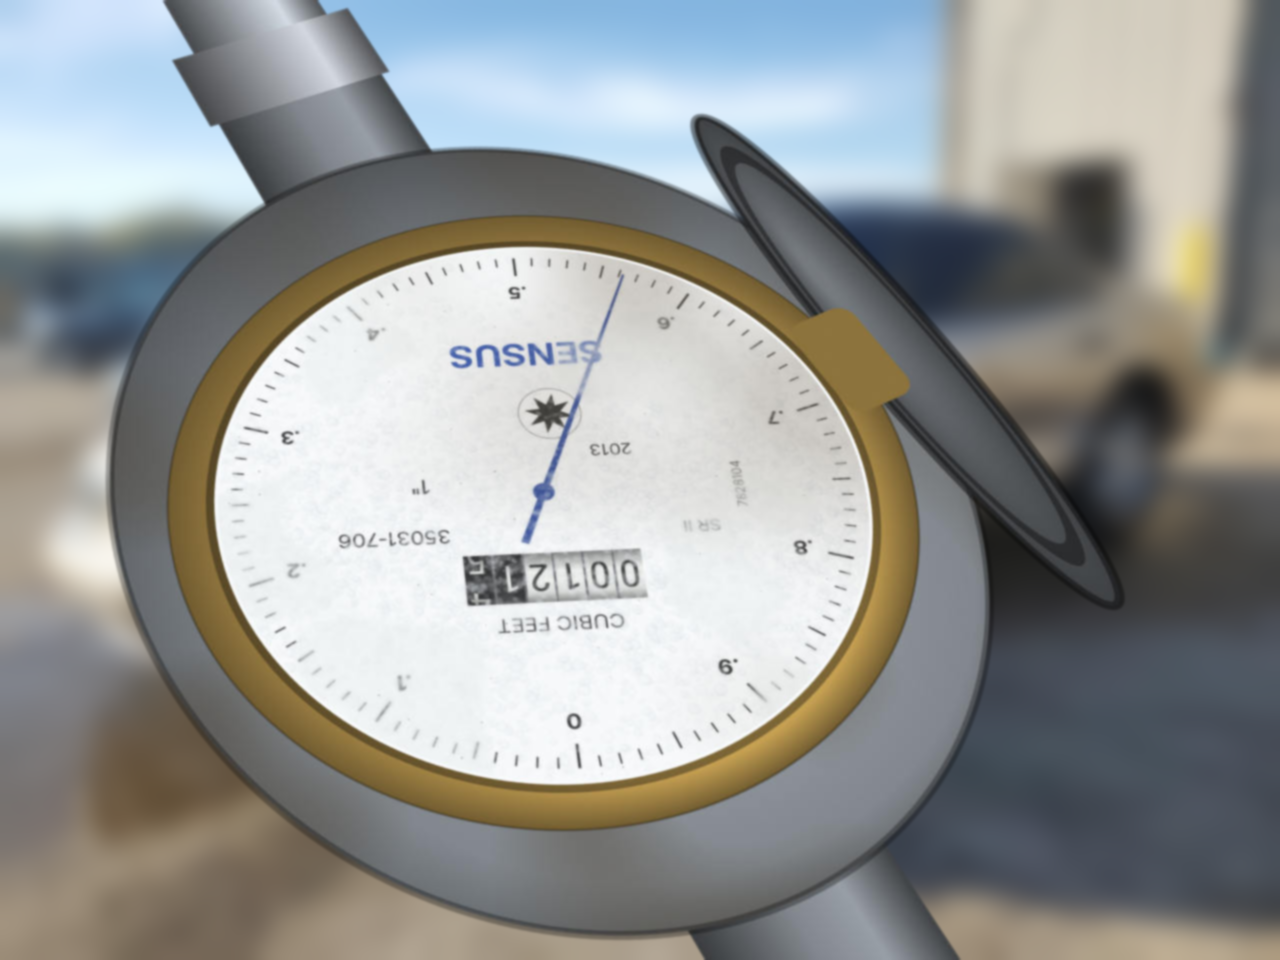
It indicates 1214.56; ft³
